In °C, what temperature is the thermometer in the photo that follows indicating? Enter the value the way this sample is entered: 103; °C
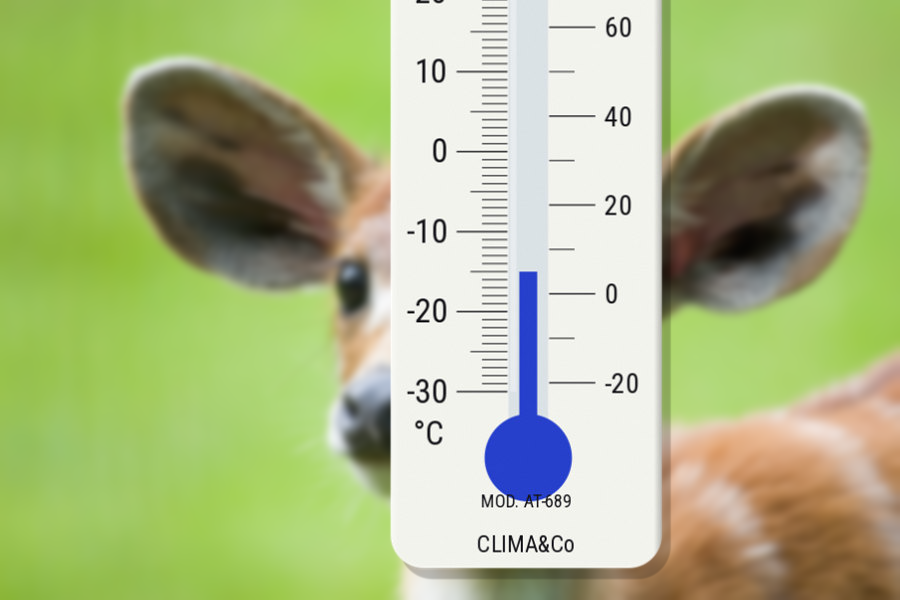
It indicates -15; °C
